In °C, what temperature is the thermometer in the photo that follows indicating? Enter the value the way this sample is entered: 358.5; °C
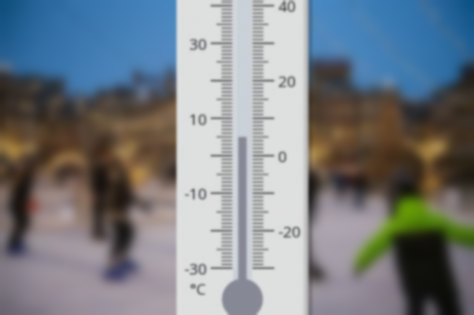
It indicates 5; °C
